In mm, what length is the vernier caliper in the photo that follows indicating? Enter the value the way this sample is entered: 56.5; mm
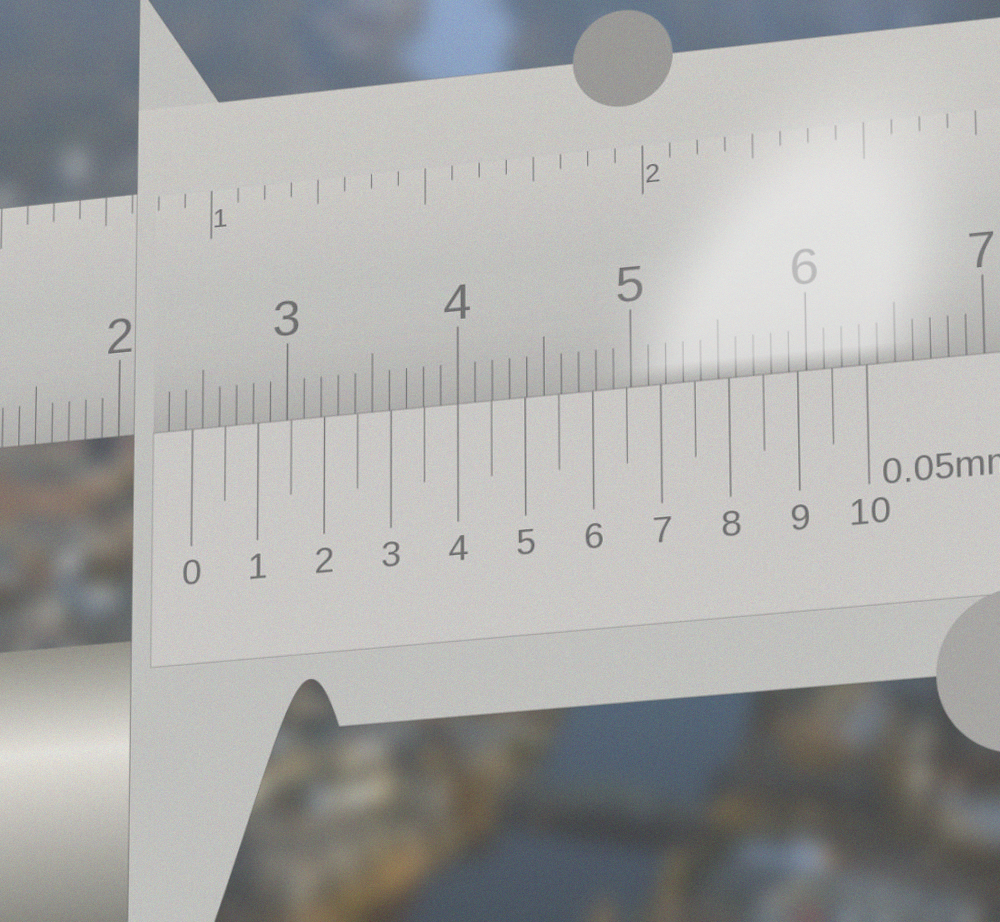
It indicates 24.4; mm
